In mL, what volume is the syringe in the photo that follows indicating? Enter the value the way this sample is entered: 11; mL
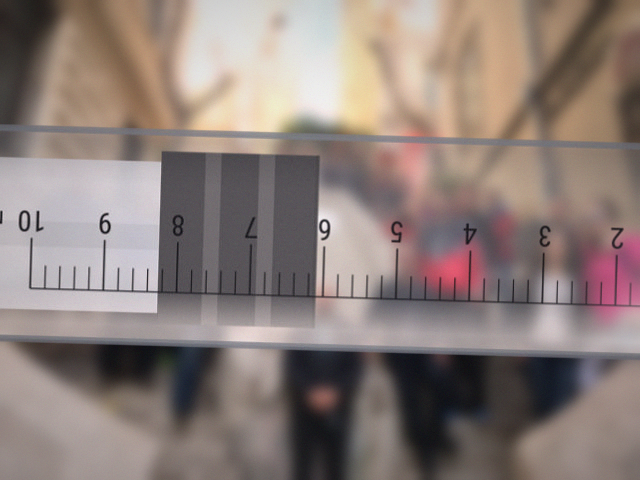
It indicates 6.1; mL
